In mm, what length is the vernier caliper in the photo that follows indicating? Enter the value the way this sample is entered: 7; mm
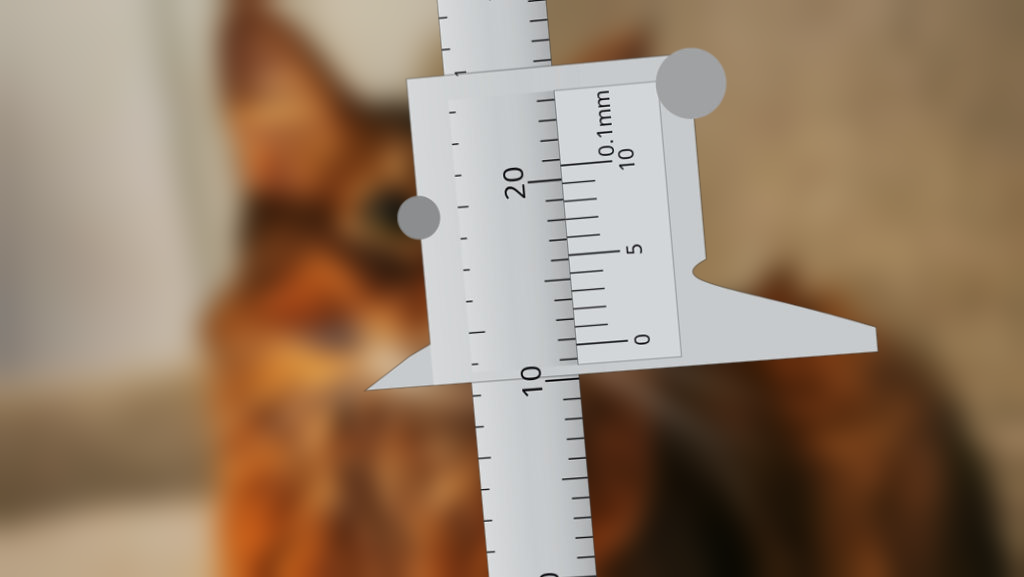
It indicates 11.7; mm
